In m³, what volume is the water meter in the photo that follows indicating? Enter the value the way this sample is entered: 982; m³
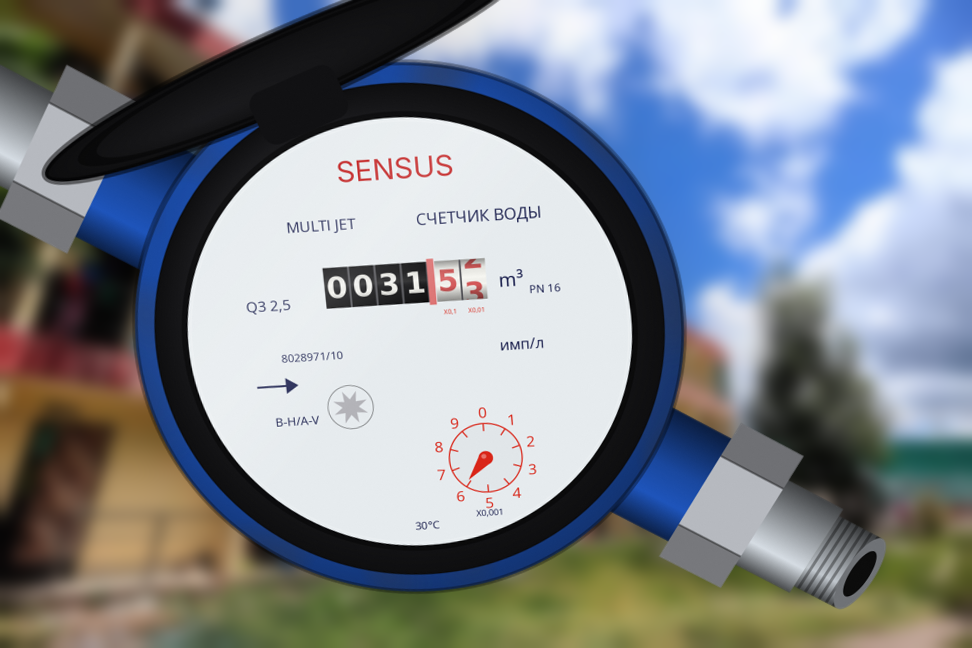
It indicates 31.526; m³
